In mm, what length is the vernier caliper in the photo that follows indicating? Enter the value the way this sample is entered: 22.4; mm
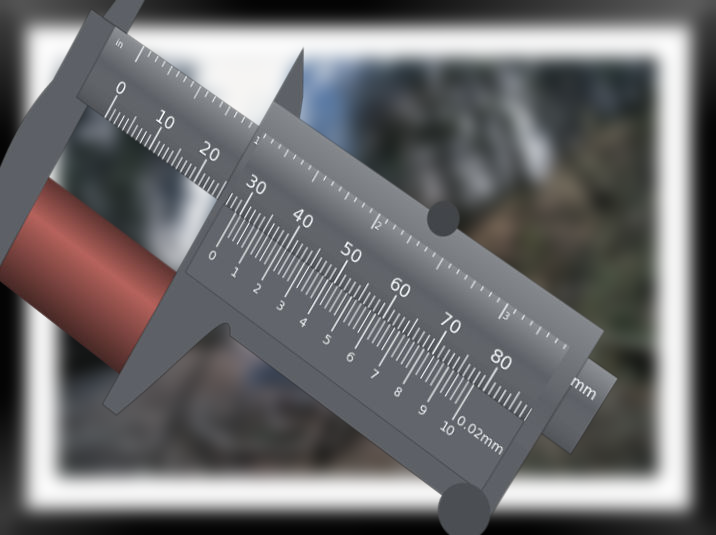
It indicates 29.2; mm
